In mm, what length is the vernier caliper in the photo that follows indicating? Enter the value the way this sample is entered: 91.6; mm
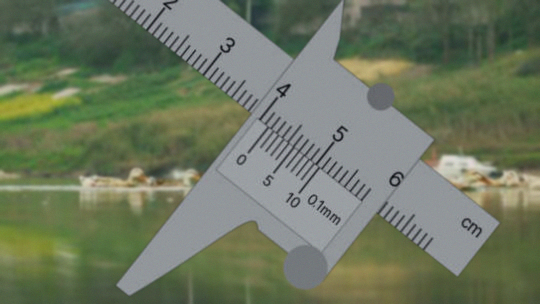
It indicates 41.6; mm
